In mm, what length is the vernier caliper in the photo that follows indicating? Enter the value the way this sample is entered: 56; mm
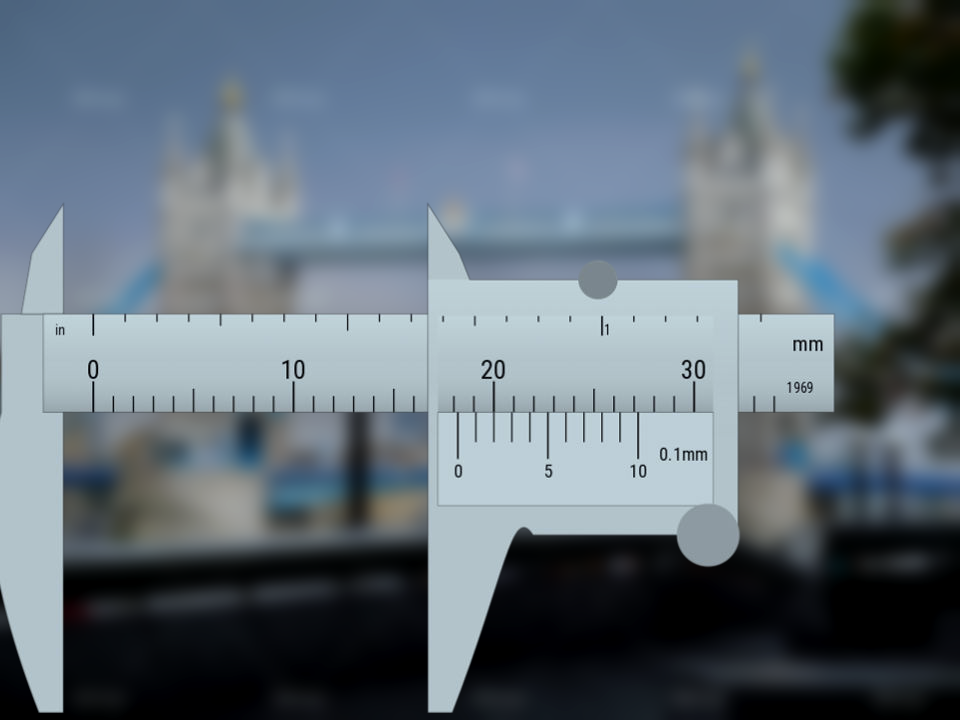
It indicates 18.2; mm
